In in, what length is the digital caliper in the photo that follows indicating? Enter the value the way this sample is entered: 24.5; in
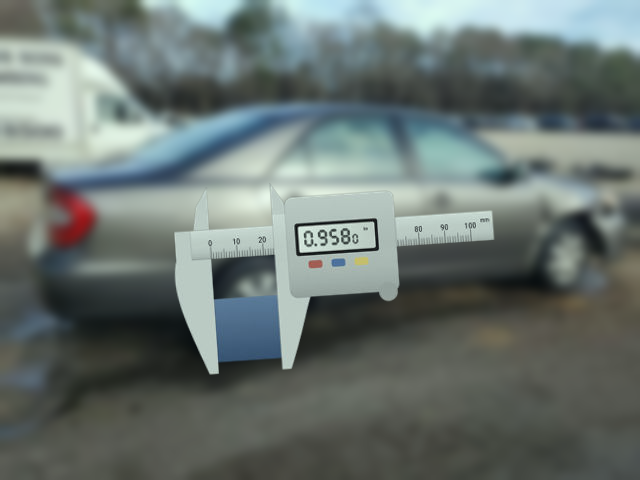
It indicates 0.9580; in
